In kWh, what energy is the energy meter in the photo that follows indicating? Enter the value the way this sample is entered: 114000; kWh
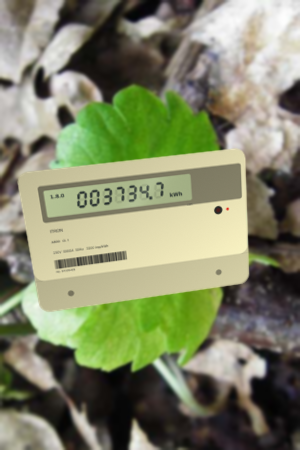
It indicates 3734.7; kWh
